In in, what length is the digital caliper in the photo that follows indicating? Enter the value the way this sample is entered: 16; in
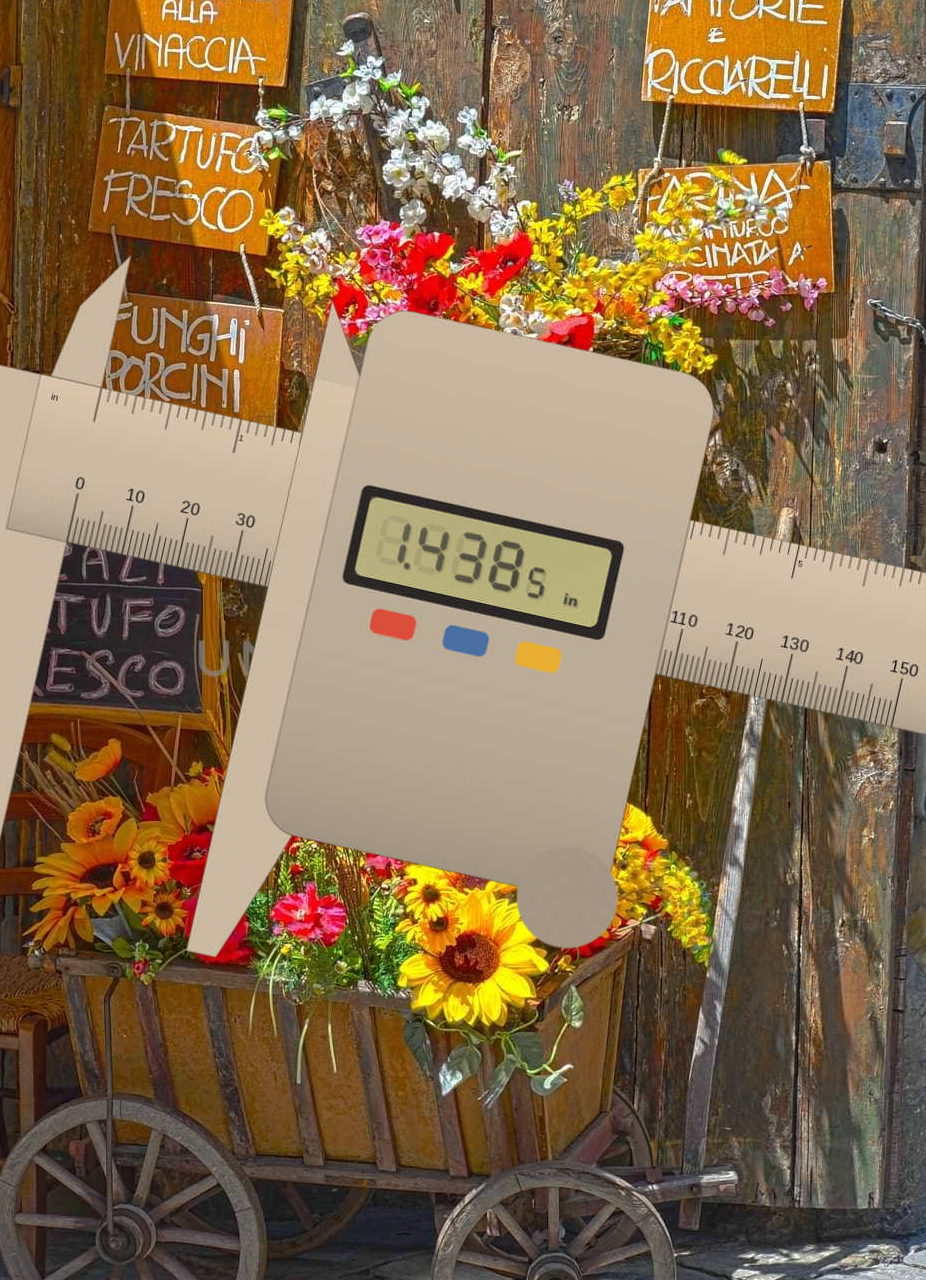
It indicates 1.4385; in
